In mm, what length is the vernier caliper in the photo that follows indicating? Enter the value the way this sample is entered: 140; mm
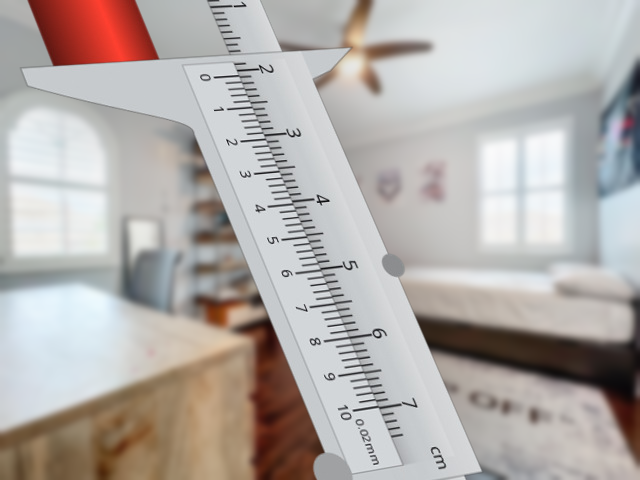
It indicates 20.8; mm
